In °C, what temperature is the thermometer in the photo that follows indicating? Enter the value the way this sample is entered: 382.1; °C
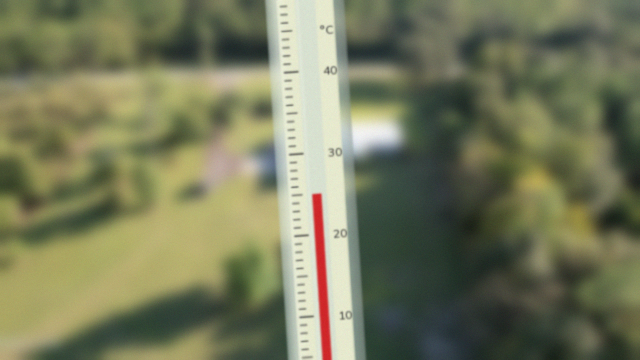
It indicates 25; °C
